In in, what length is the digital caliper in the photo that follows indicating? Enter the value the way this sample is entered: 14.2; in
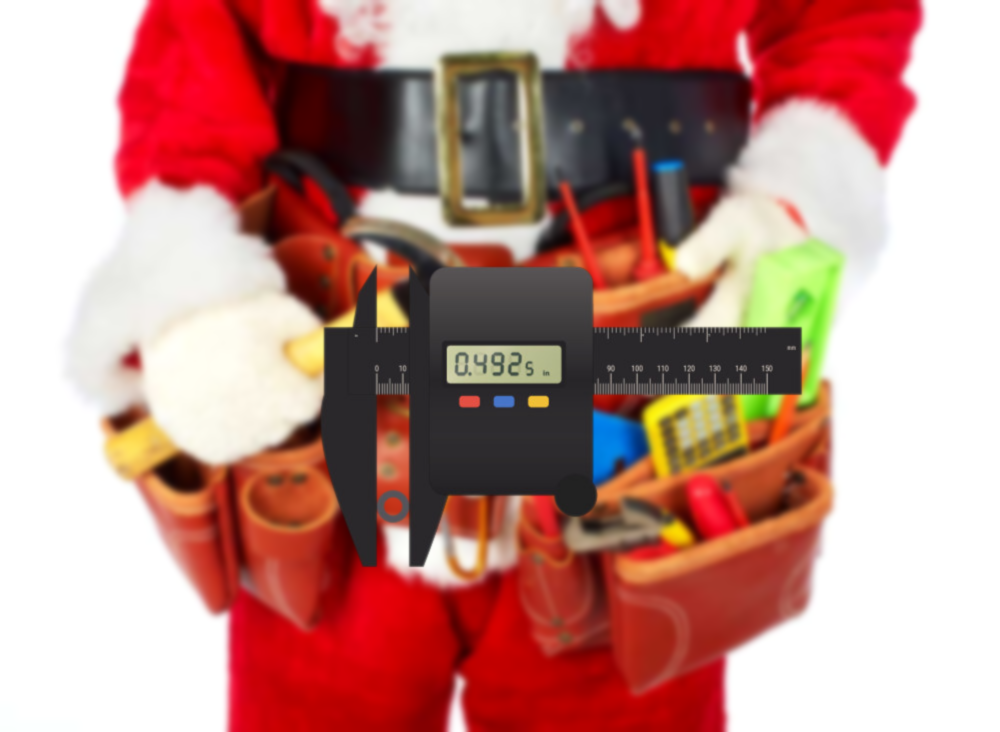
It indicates 0.4925; in
